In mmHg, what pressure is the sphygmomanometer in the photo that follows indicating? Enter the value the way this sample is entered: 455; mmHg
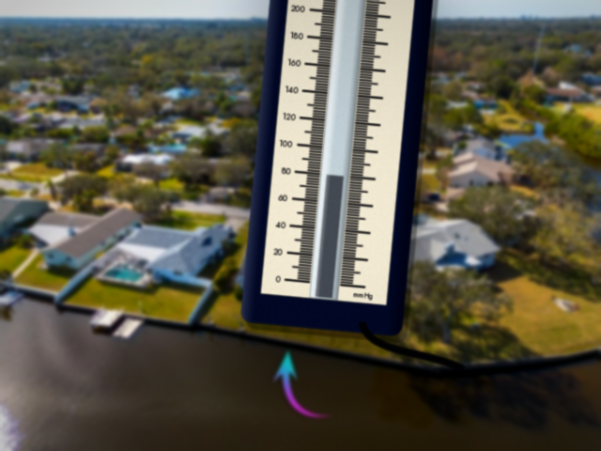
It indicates 80; mmHg
